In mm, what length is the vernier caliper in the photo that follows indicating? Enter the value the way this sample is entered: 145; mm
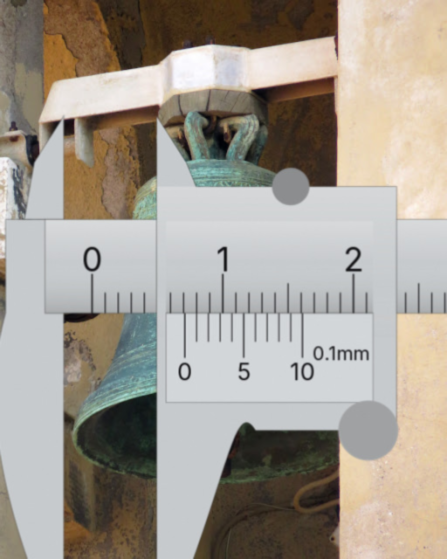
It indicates 7.1; mm
